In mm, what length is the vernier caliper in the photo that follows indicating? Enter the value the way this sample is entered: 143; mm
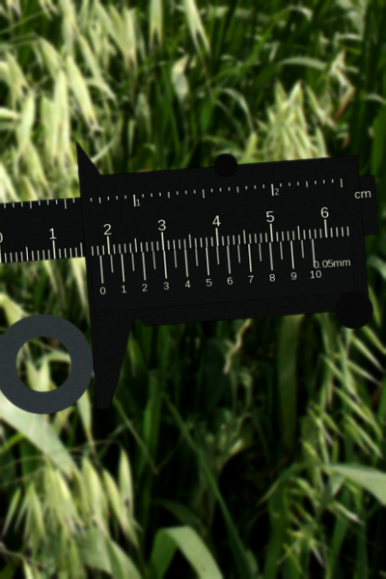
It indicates 18.4; mm
